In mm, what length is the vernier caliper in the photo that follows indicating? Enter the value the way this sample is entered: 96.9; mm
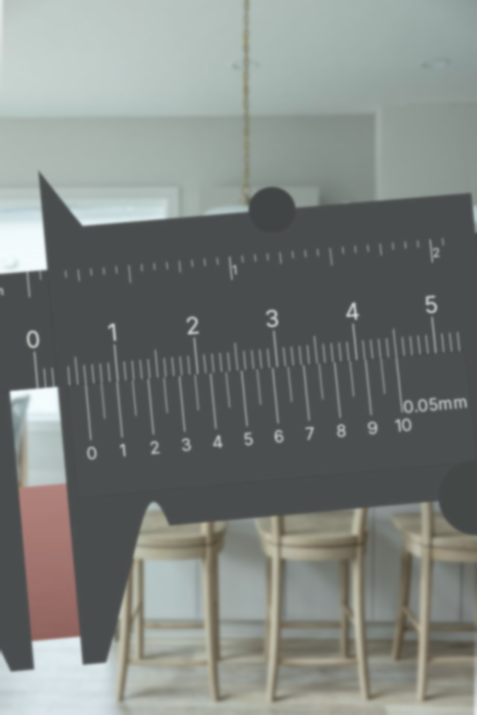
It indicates 6.0; mm
